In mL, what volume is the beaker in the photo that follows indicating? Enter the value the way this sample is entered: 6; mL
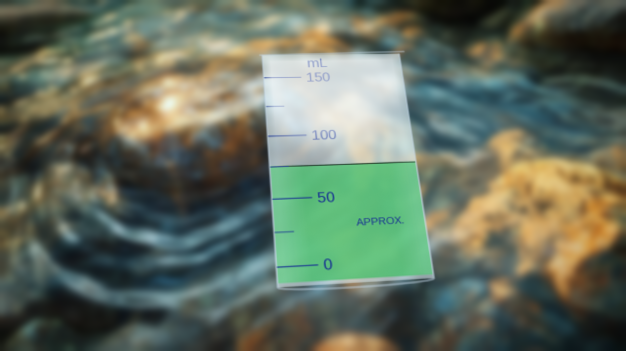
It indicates 75; mL
